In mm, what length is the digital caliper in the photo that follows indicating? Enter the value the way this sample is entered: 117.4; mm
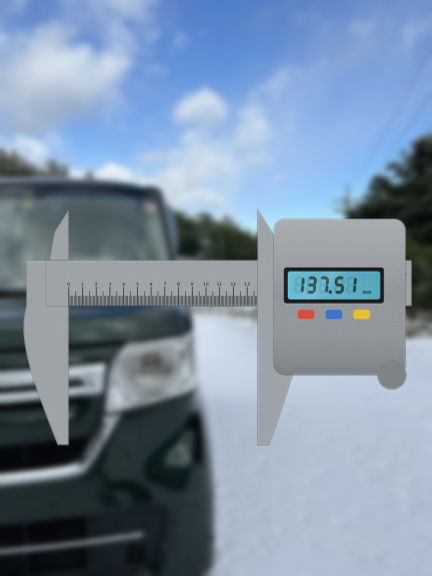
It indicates 137.51; mm
